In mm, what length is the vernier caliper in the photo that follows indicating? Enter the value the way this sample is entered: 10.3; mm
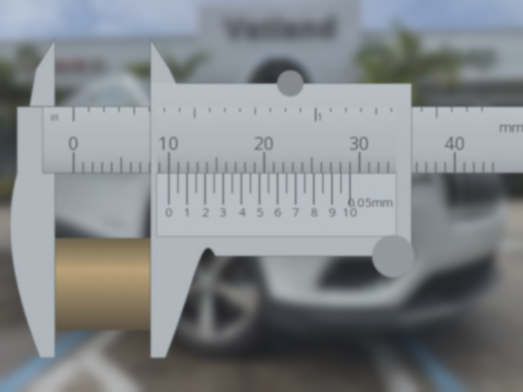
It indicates 10.0; mm
